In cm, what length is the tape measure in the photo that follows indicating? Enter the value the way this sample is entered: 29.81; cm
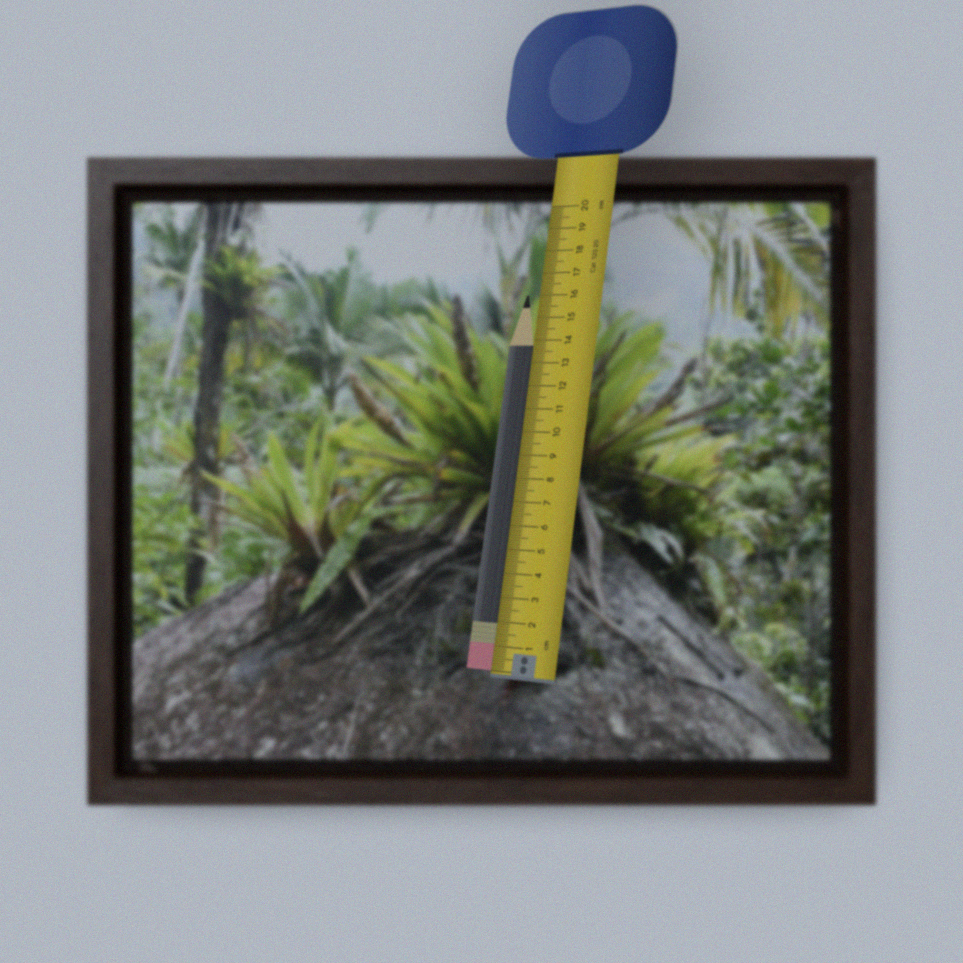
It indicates 16; cm
